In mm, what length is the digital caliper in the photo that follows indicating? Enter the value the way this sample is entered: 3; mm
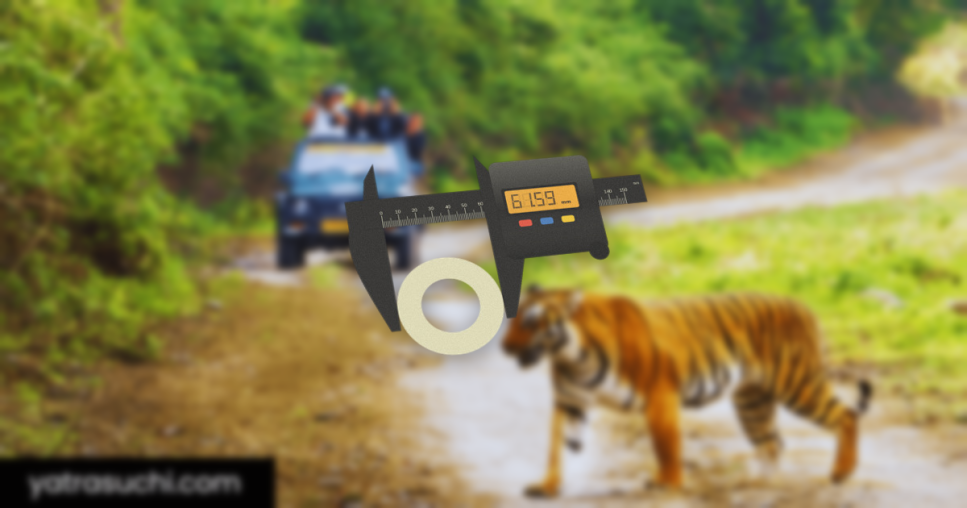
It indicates 61.59; mm
